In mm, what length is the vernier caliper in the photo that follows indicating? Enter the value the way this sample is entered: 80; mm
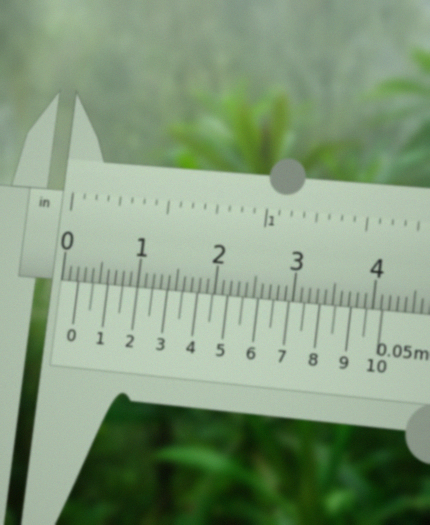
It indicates 2.2; mm
